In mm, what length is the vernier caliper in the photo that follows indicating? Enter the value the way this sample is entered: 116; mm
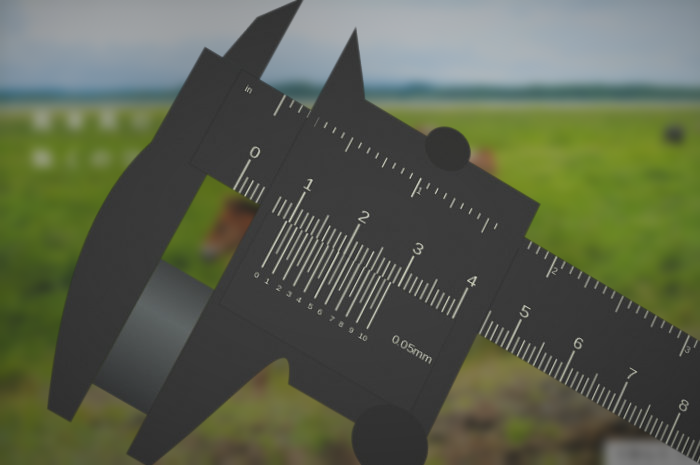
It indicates 9.6; mm
